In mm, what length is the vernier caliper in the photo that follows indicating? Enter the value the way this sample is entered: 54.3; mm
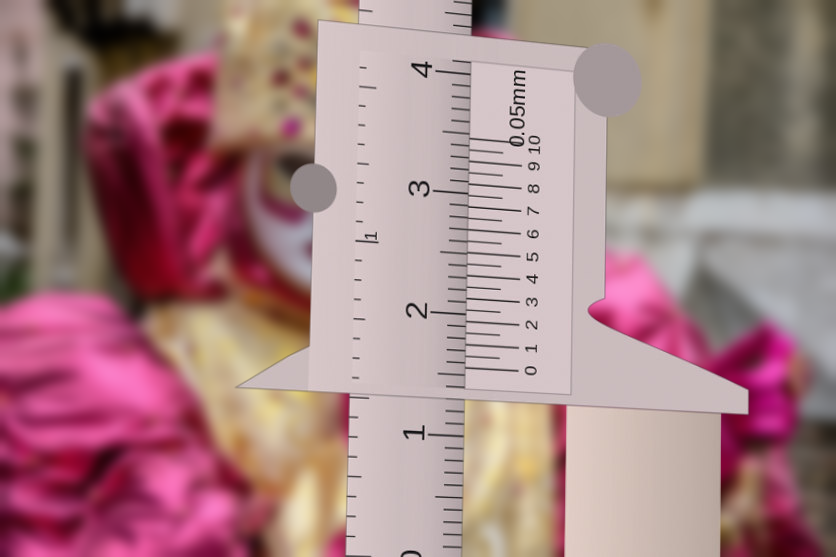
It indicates 15.6; mm
